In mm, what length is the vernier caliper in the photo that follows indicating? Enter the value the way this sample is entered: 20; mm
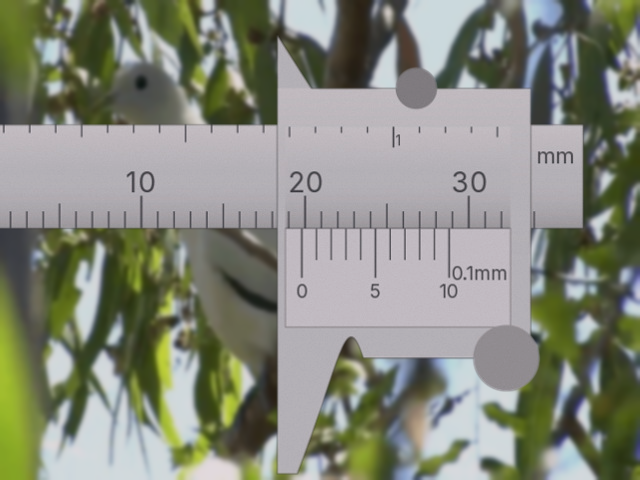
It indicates 19.8; mm
